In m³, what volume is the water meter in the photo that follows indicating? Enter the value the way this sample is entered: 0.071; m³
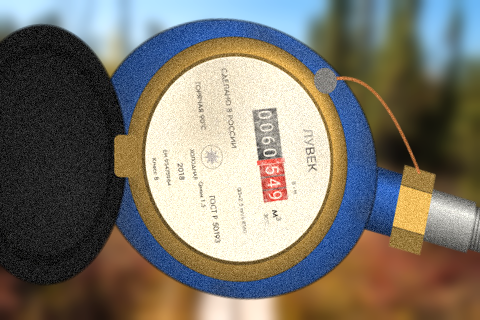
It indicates 60.549; m³
